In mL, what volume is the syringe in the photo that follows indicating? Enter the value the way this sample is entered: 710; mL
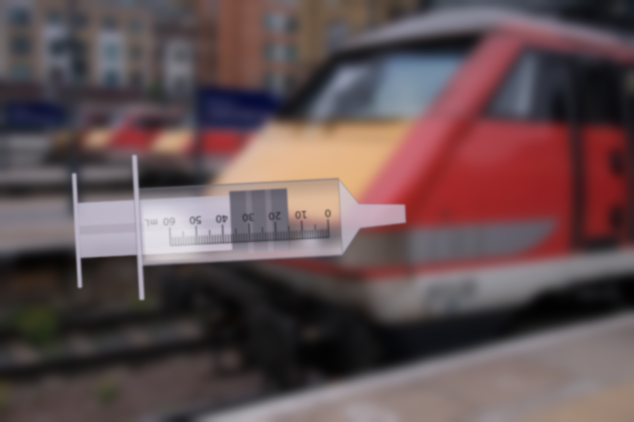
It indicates 15; mL
